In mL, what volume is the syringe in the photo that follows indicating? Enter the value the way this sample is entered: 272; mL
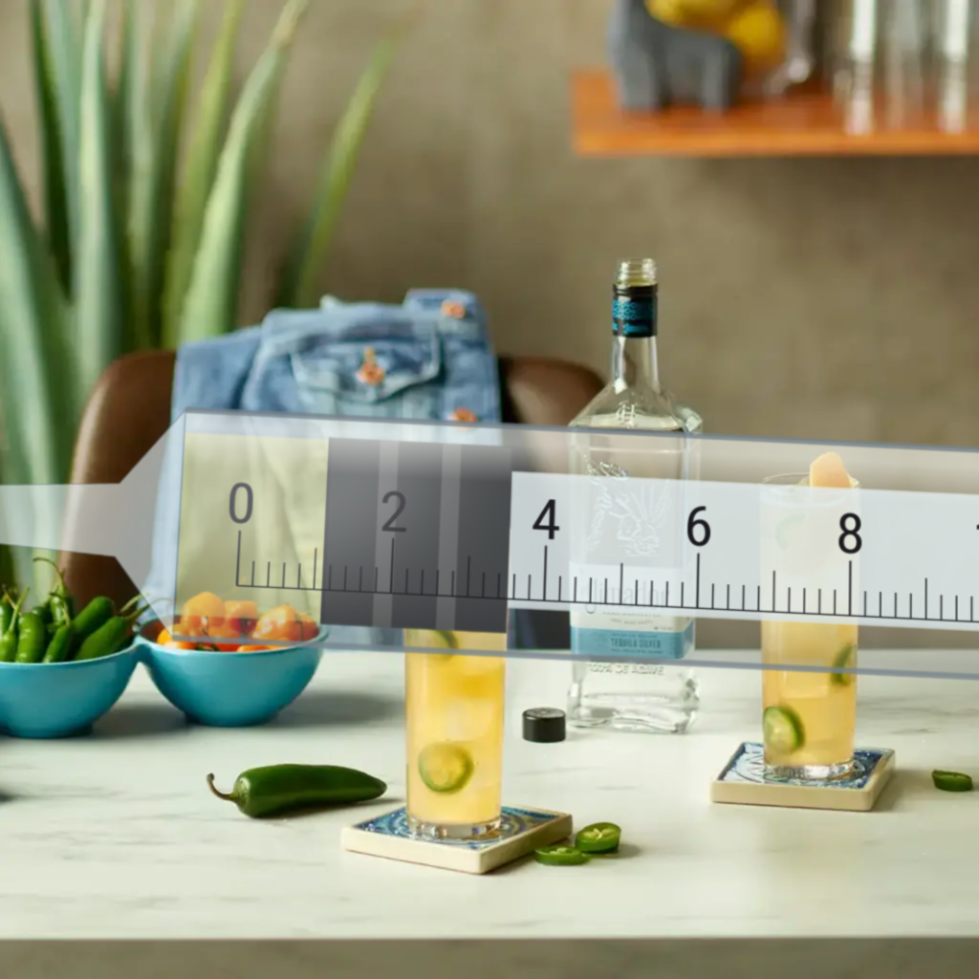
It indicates 1.1; mL
